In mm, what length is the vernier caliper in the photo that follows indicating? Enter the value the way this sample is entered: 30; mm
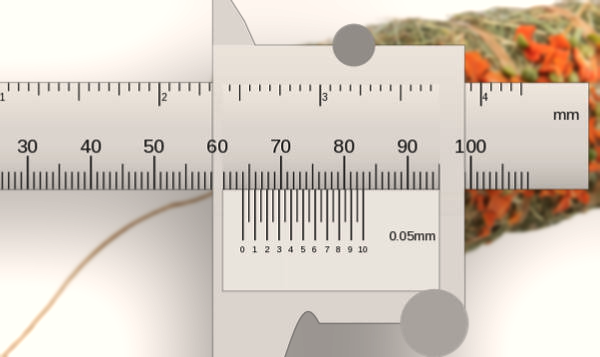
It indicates 64.0; mm
